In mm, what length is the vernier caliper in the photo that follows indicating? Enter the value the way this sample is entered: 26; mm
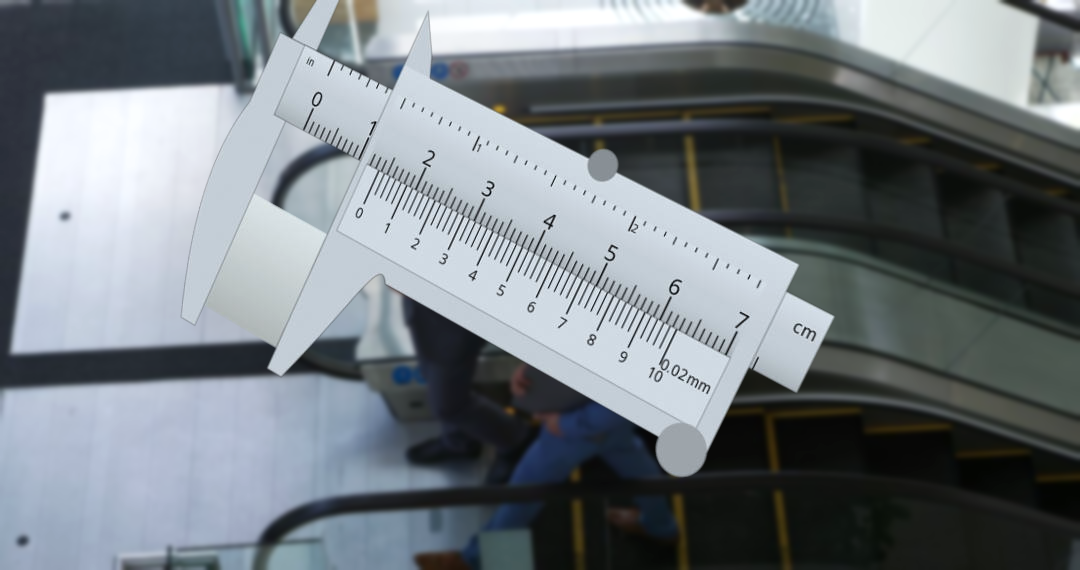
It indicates 13.6; mm
